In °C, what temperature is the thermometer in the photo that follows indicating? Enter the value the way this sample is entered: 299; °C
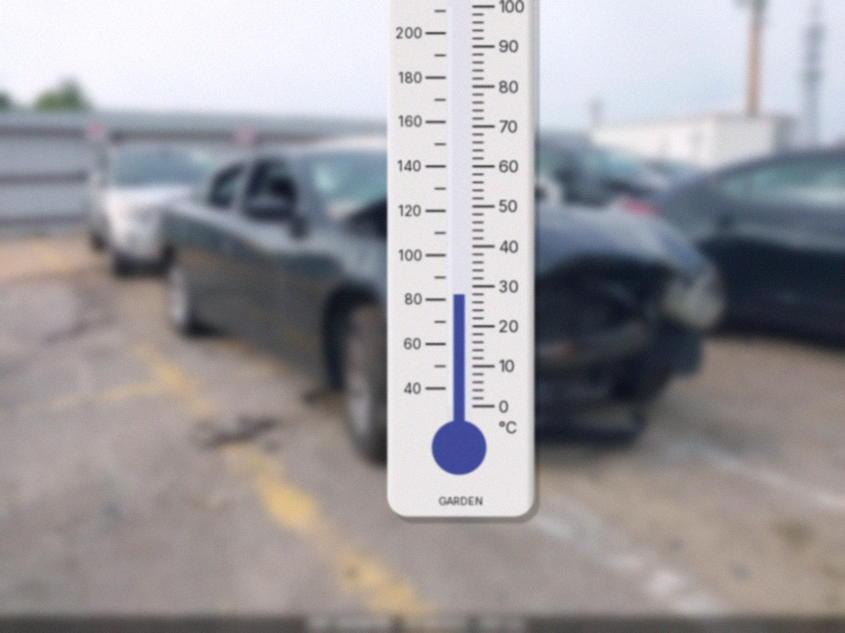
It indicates 28; °C
